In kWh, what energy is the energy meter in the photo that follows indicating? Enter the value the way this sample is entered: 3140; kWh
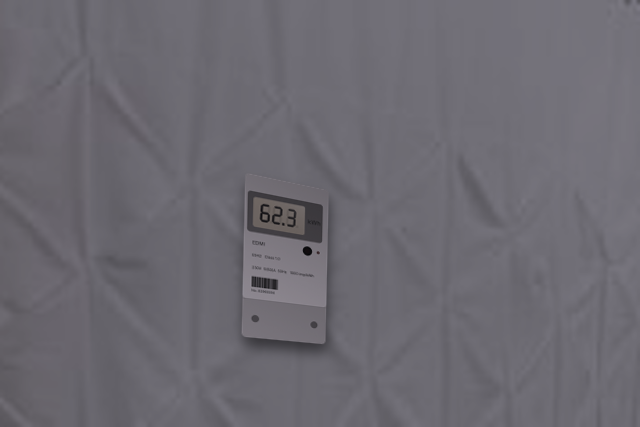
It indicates 62.3; kWh
